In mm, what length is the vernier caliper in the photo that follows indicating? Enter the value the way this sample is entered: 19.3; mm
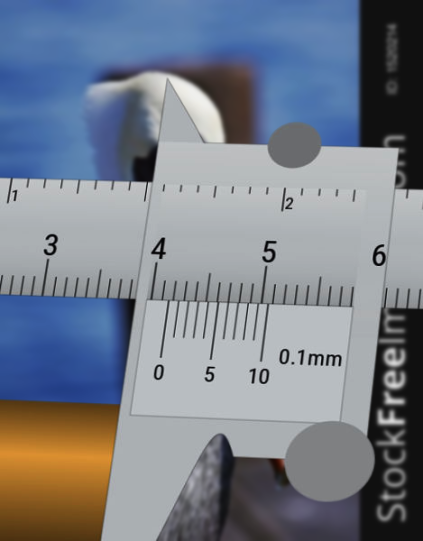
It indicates 41.6; mm
